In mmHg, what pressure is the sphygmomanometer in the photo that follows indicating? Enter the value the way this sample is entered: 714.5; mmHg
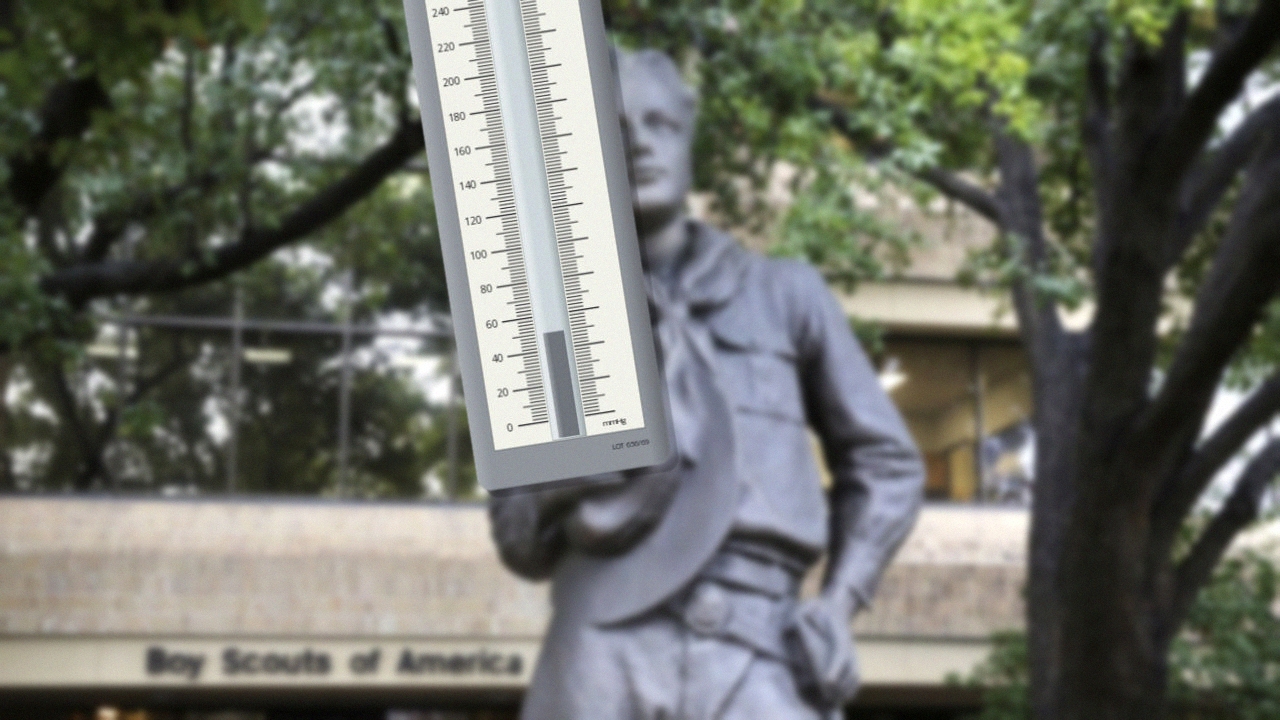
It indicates 50; mmHg
